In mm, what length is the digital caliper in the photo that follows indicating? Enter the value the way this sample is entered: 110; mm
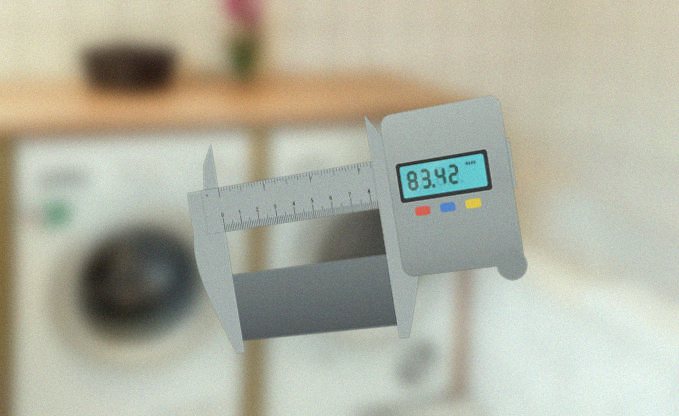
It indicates 83.42; mm
